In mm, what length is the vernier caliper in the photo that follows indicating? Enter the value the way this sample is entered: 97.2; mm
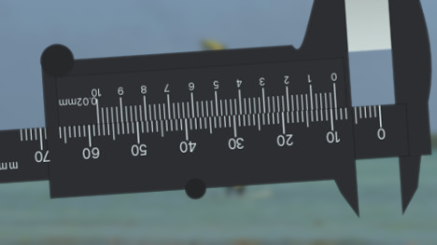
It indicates 9.0; mm
